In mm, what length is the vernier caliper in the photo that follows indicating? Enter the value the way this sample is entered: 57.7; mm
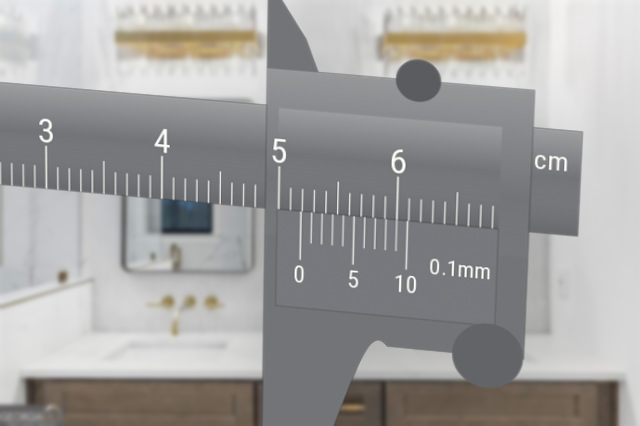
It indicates 51.9; mm
